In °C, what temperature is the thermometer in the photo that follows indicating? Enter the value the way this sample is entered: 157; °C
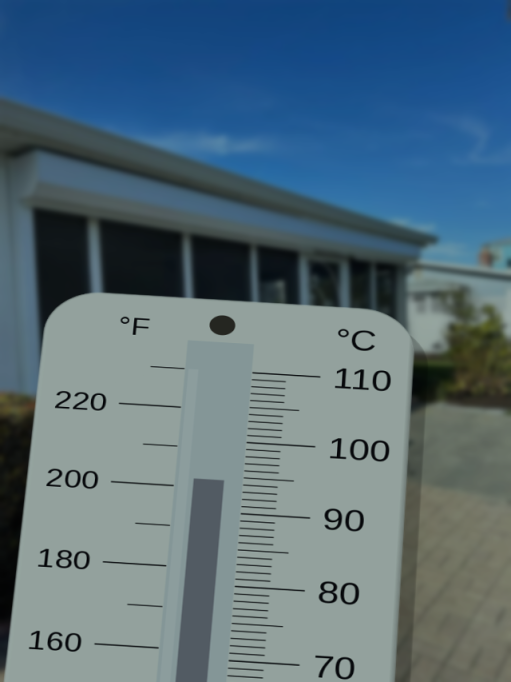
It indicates 94.5; °C
